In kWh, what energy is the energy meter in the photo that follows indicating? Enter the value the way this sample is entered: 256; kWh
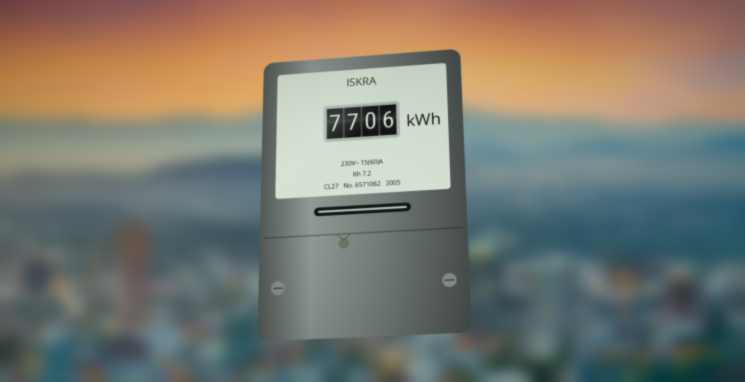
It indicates 7706; kWh
